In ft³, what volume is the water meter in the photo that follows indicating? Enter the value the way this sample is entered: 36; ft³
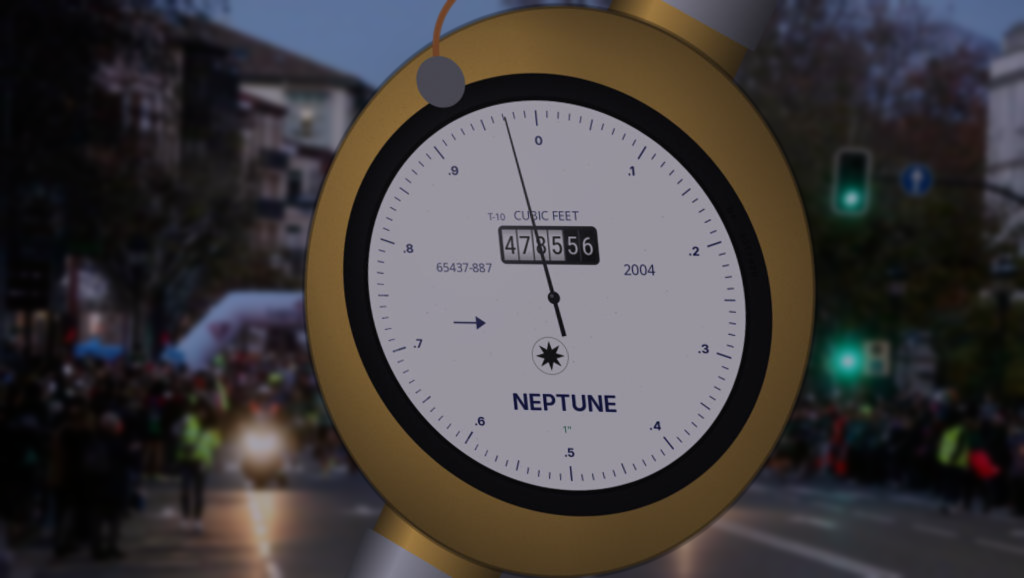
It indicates 478555.97; ft³
